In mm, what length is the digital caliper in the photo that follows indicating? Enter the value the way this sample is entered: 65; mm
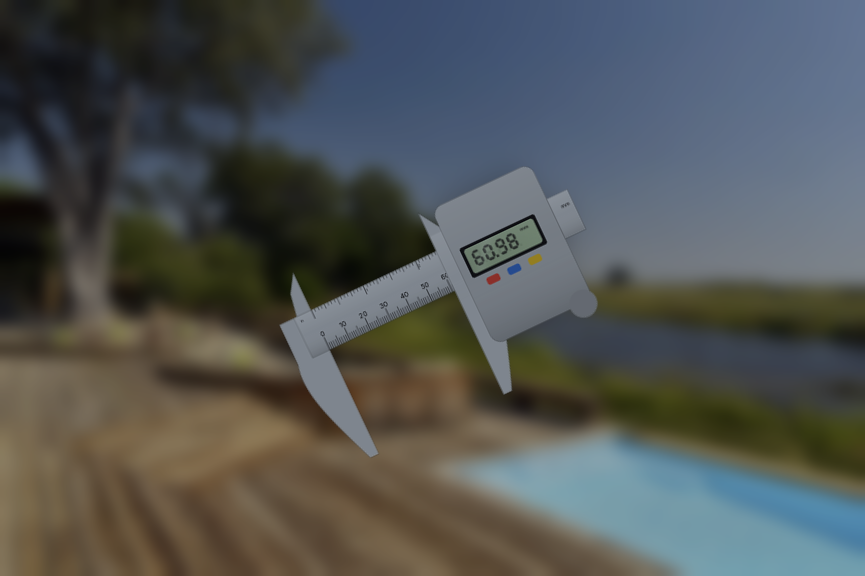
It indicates 60.98; mm
